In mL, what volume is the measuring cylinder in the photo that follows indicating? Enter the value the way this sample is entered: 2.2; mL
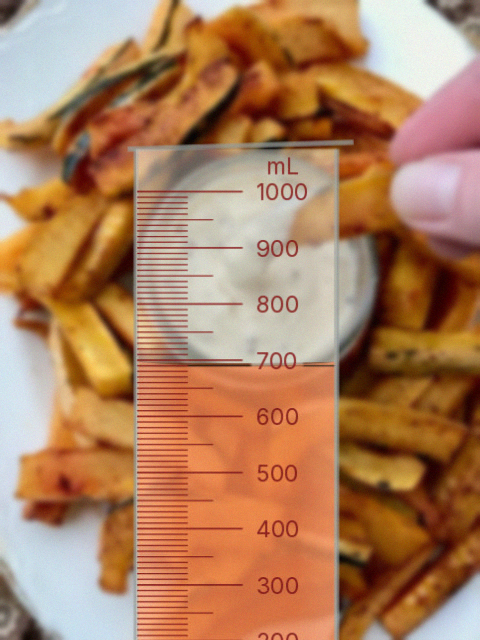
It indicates 690; mL
